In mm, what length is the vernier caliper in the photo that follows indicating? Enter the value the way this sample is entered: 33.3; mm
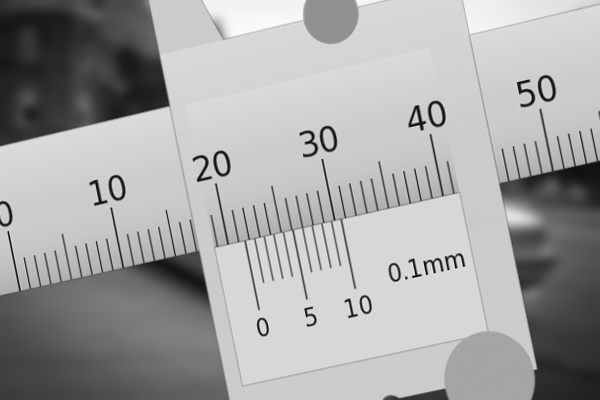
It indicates 21.6; mm
